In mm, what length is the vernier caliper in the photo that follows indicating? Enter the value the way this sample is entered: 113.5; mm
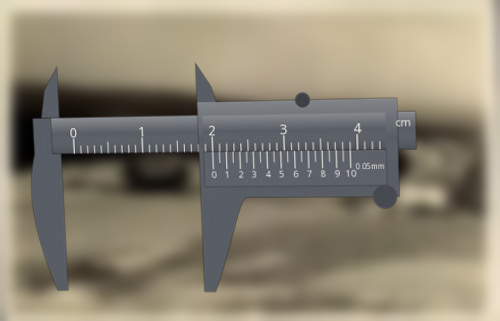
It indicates 20.0; mm
